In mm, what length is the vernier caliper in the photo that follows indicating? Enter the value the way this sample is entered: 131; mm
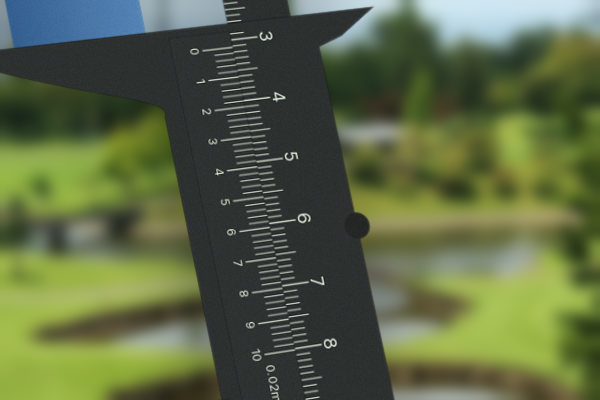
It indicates 31.2; mm
